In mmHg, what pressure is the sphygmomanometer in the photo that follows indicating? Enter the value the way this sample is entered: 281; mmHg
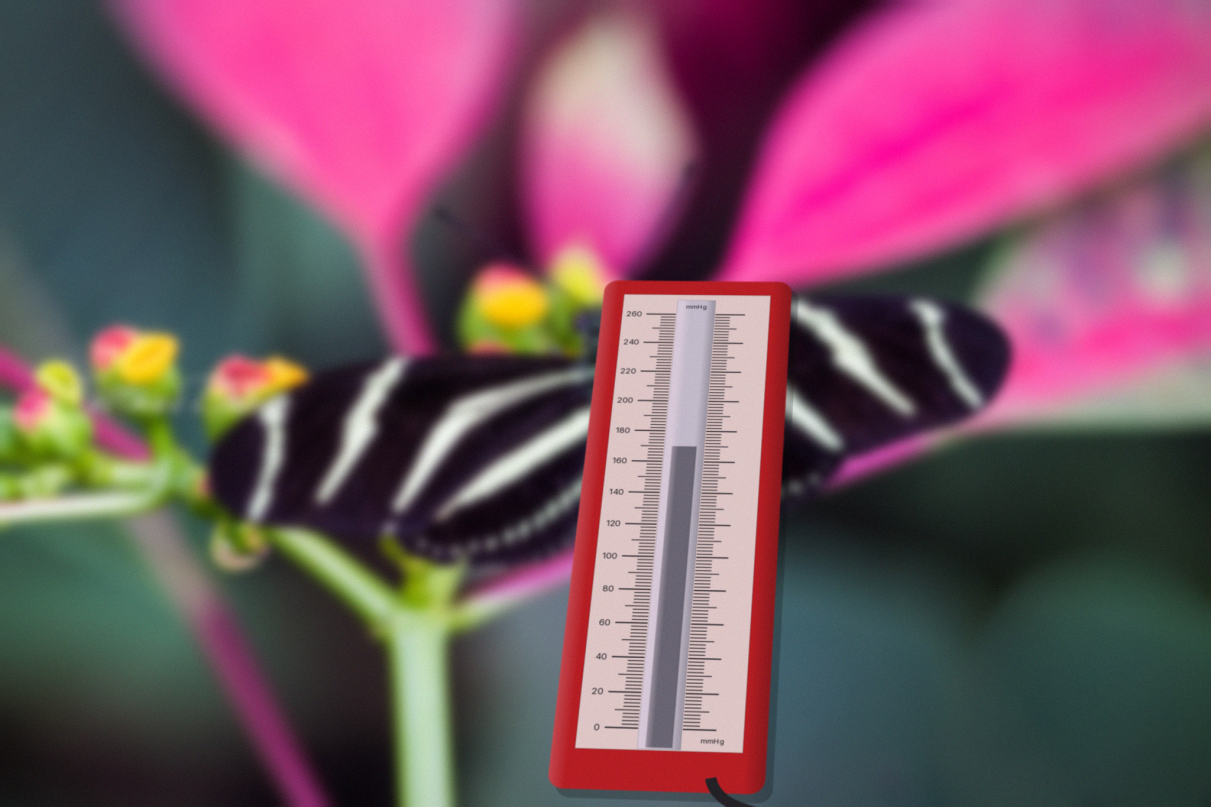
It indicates 170; mmHg
